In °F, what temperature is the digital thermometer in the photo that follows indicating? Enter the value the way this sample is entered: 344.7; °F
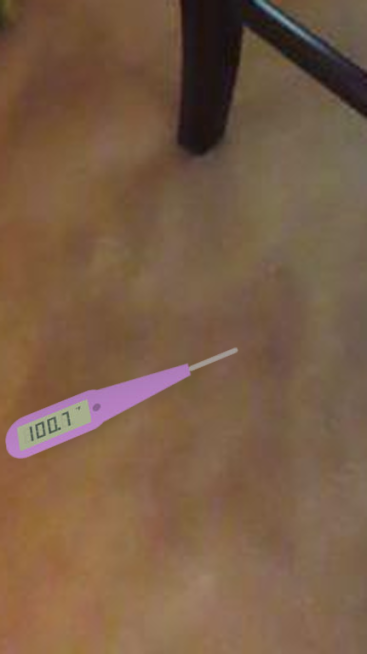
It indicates 100.7; °F
